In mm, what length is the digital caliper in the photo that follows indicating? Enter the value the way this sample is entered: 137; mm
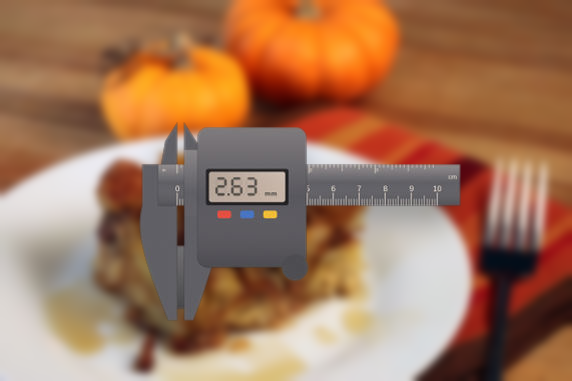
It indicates 2.63; mm
